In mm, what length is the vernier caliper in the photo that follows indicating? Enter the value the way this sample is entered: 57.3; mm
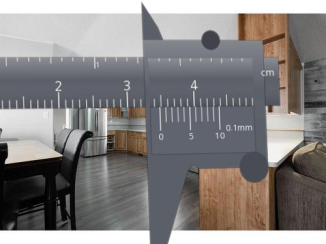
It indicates 34.8; mm
